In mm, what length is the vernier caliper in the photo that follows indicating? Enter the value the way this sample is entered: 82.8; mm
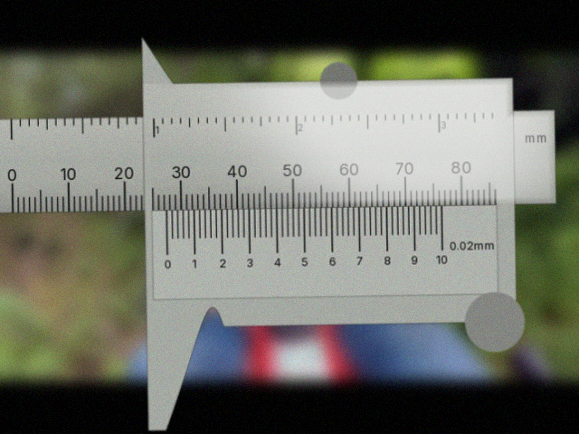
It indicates 27.4; mm
